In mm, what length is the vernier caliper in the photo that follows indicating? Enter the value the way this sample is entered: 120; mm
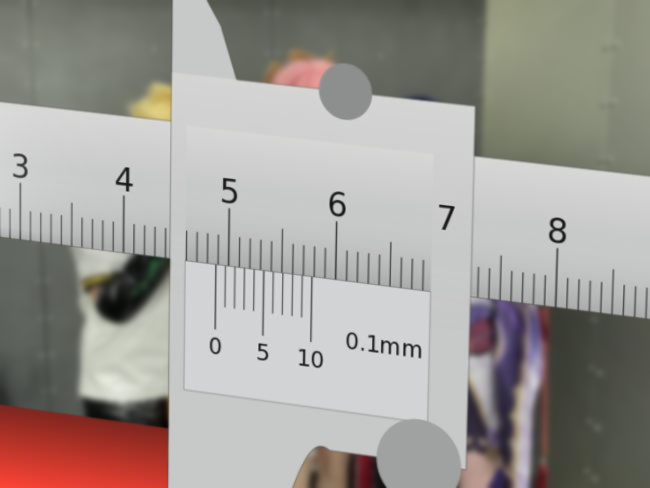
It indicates 48.8; mm
